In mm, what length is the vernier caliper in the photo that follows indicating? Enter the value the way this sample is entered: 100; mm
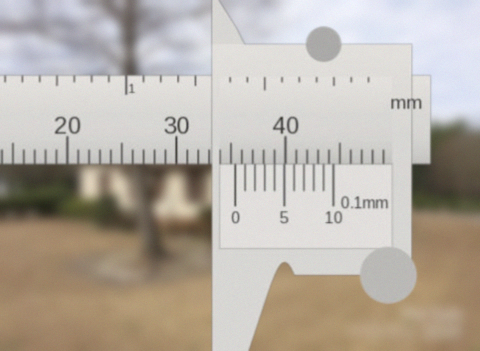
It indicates 35.4; mm
